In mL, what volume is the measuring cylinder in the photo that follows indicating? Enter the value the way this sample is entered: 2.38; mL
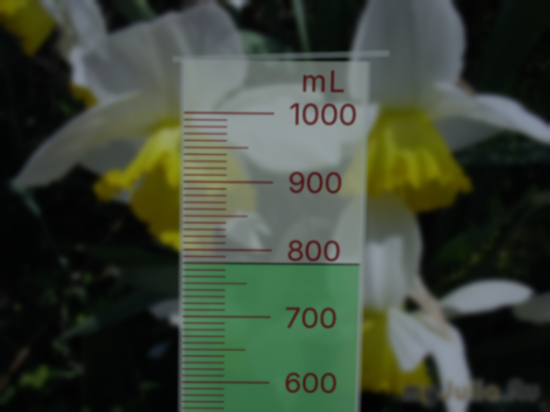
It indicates 780; mL
